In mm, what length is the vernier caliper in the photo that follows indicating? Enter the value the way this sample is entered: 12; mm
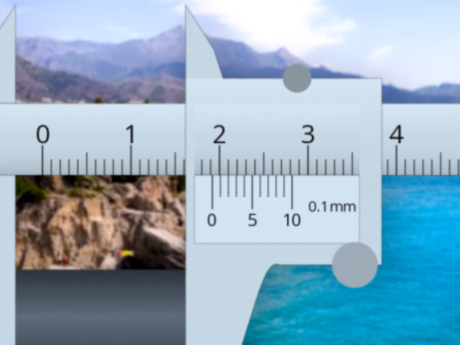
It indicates 19.2; mm
